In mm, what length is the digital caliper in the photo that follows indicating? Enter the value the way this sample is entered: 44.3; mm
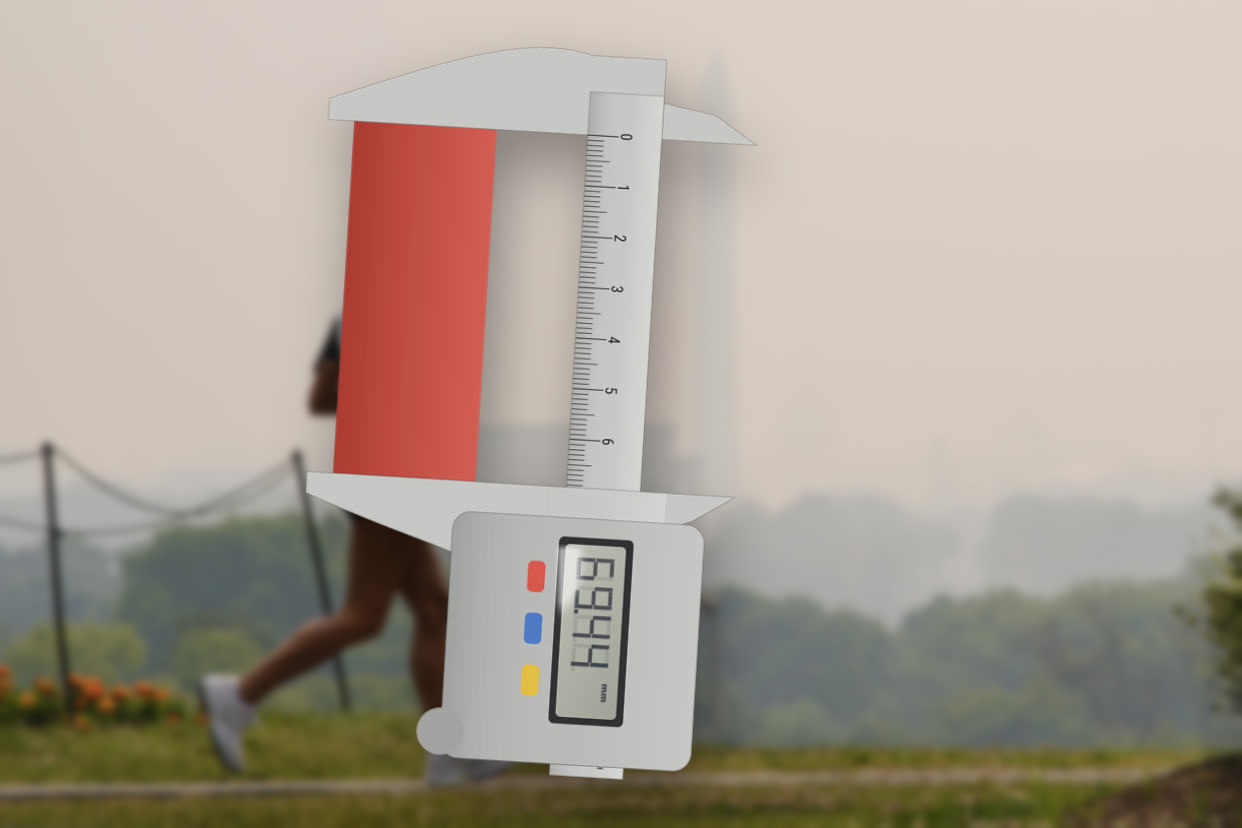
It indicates 69.44; mm
